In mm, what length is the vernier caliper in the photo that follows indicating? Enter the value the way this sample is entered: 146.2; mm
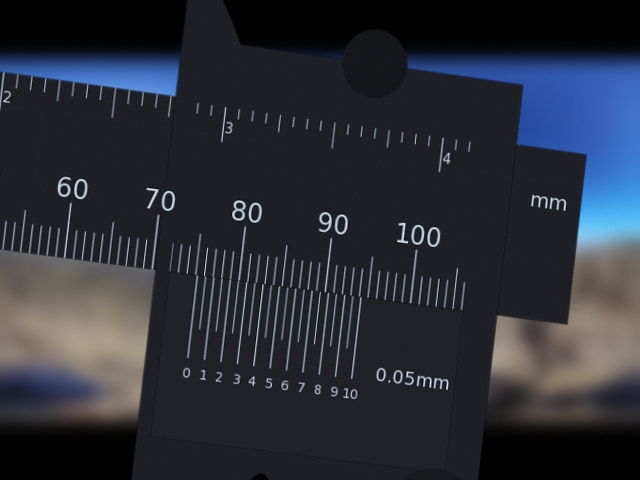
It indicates 75.2; mm
